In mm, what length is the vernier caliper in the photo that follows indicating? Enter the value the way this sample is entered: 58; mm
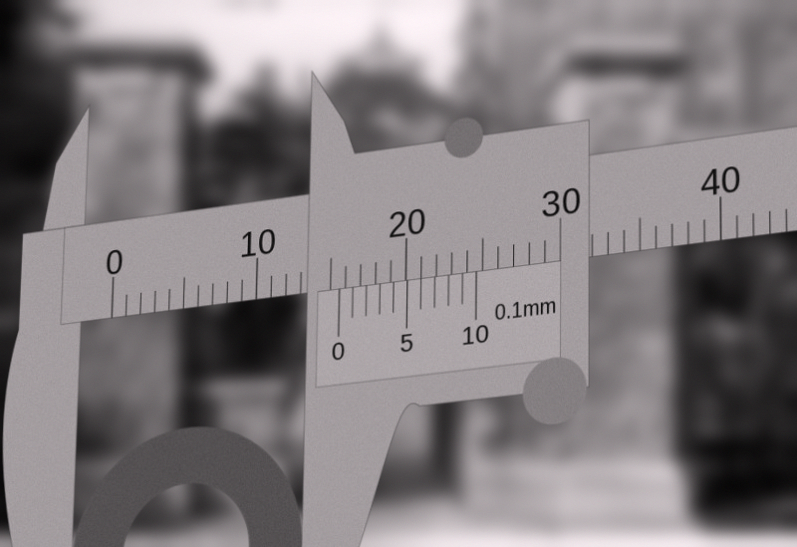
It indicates 15.6; mm
